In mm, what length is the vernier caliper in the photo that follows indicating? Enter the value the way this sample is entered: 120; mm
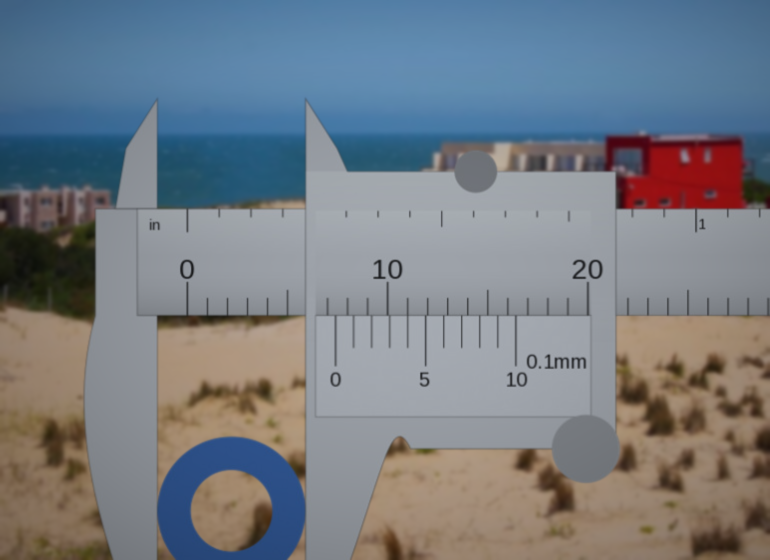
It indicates 7.4; mm
